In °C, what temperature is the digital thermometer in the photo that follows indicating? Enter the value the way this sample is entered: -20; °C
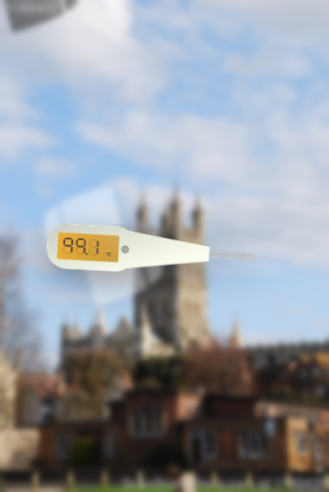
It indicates 99.1; °C
